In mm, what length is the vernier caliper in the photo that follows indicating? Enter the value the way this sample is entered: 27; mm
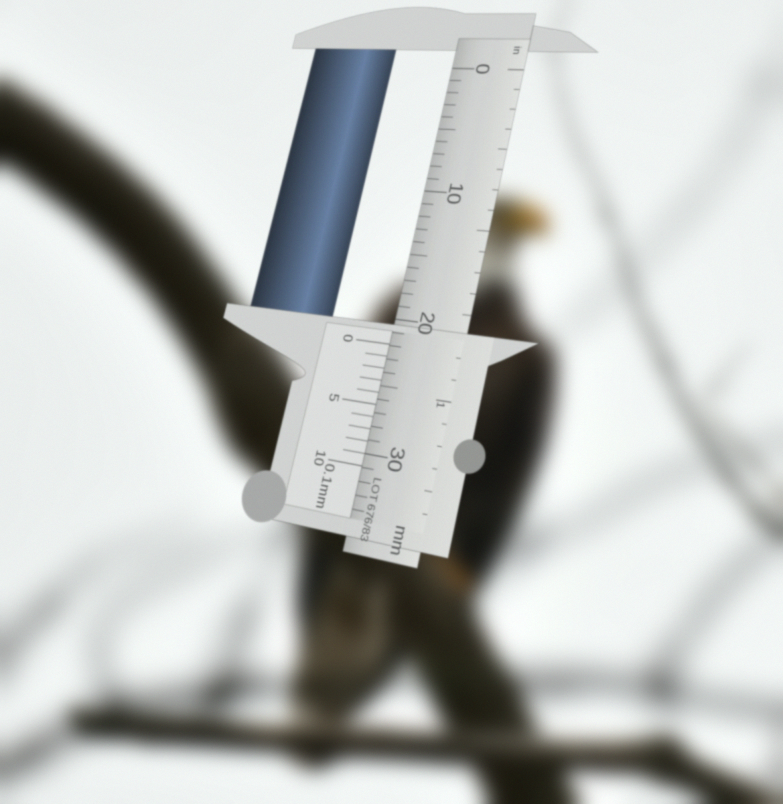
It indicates 21.9; mm
